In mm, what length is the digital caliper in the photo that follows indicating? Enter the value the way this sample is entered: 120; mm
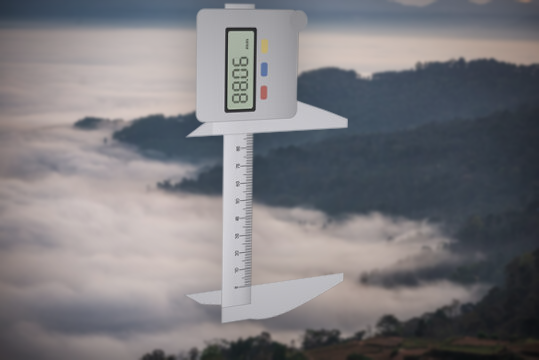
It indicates 88.06; mm
